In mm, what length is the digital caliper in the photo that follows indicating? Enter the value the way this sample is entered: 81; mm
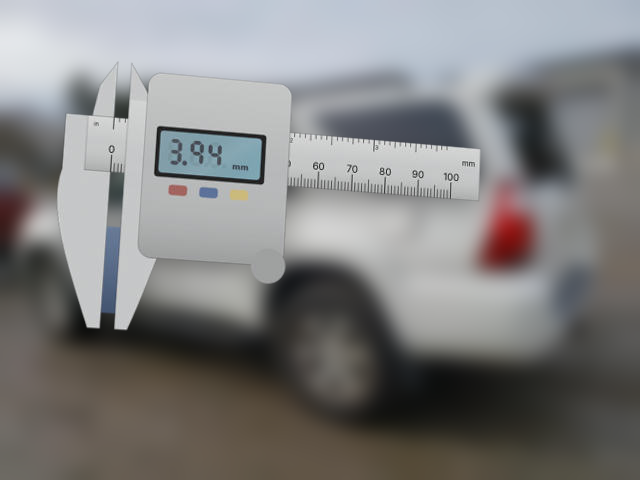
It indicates 3.94; mm
